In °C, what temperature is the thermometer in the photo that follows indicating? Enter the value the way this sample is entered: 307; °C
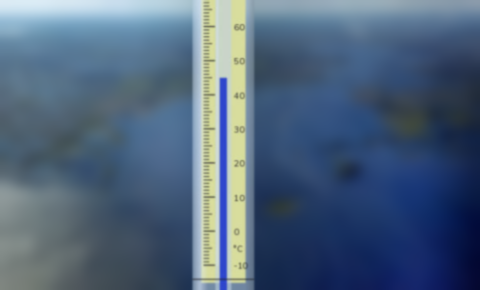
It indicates 45; °C
